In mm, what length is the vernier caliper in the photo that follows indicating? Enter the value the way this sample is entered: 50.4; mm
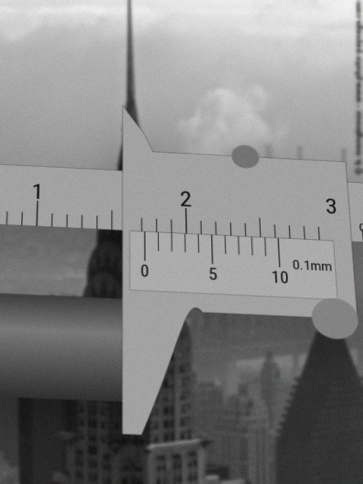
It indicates 17.2; mm
